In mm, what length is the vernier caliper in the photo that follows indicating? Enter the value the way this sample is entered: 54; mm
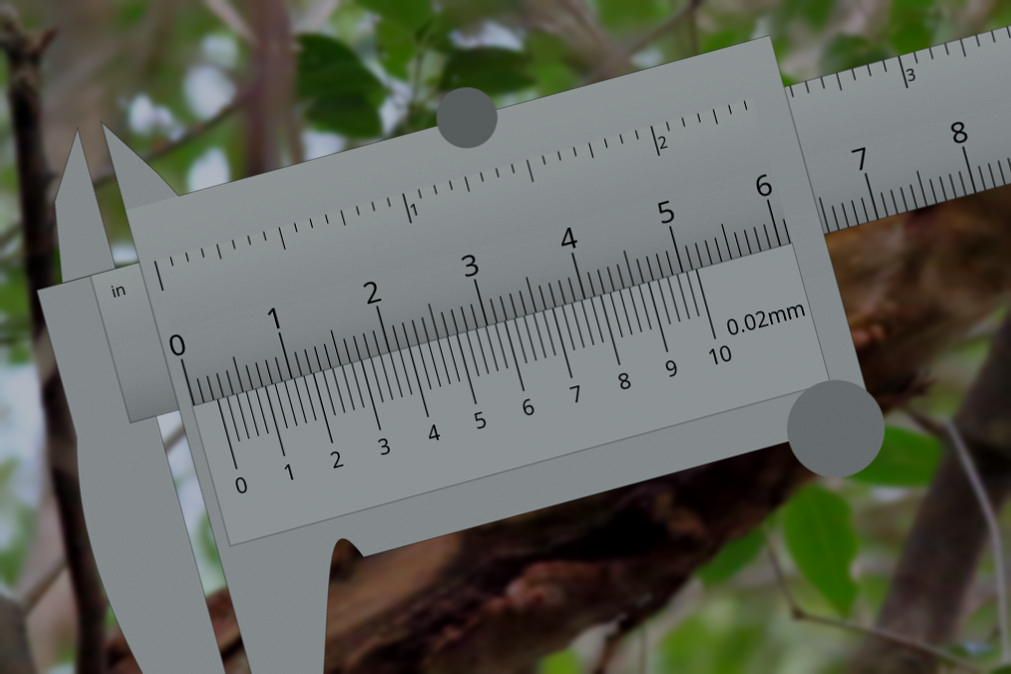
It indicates 2.4; mm
